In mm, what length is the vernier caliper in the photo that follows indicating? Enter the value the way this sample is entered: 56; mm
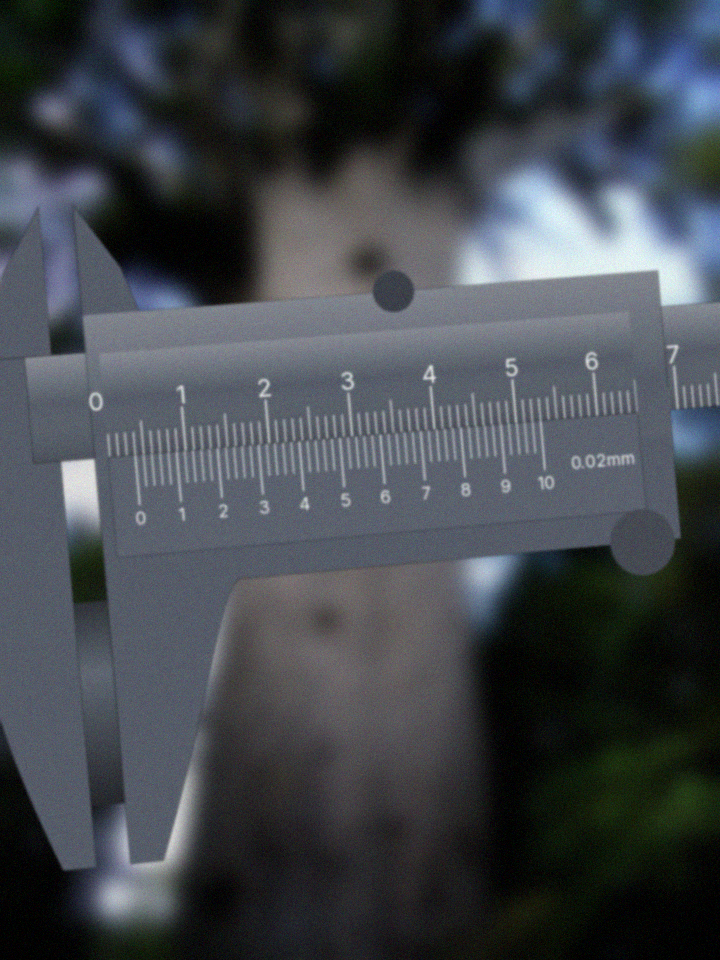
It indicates 4.0; mm
